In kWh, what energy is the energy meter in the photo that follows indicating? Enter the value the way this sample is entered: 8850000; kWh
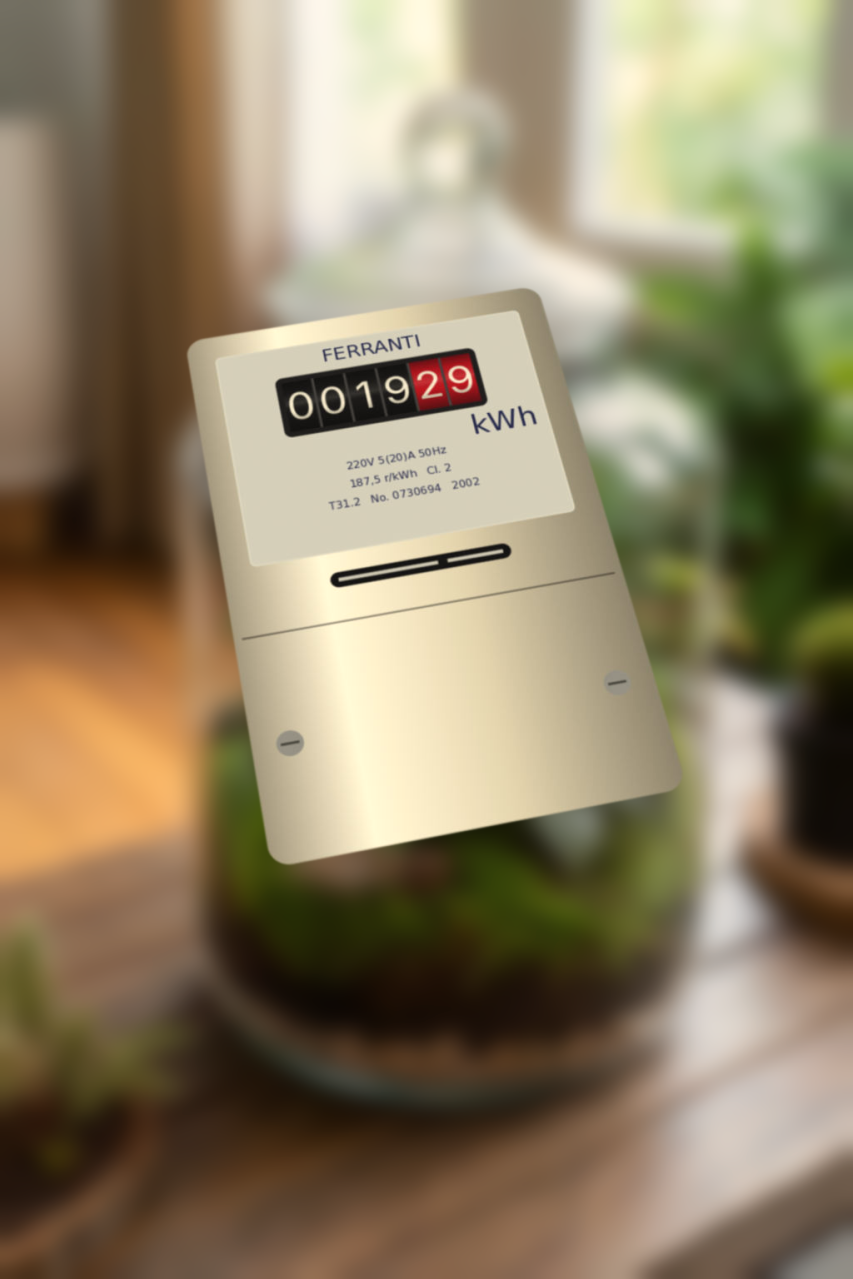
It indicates 19.29; kWh
